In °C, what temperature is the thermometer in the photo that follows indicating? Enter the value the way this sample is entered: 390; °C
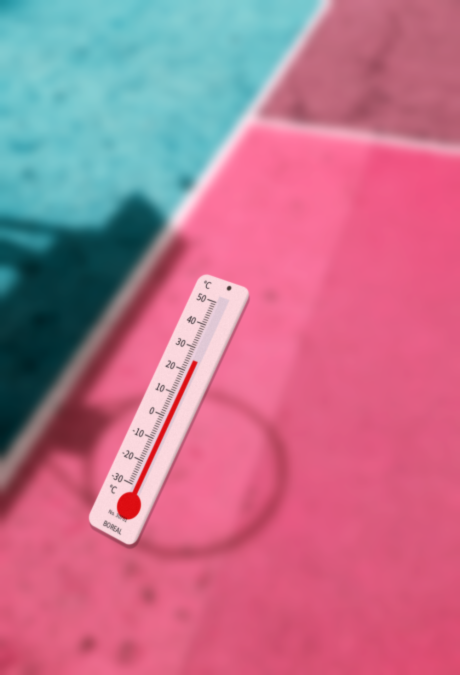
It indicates 25; °C
